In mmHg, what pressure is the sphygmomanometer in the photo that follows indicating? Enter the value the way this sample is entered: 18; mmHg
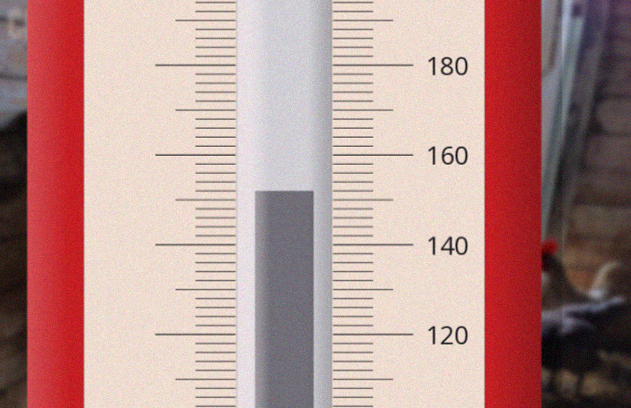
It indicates 152; mmHg
